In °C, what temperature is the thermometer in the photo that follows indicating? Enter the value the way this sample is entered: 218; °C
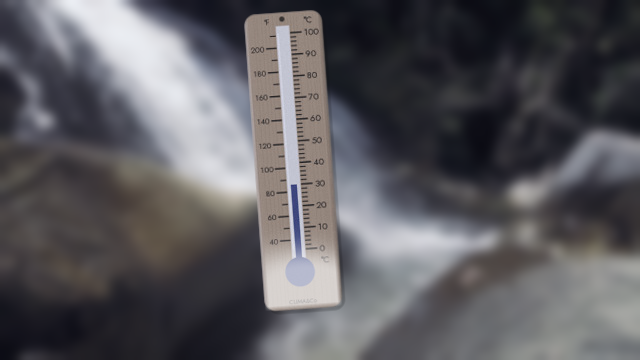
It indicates 30; °C
